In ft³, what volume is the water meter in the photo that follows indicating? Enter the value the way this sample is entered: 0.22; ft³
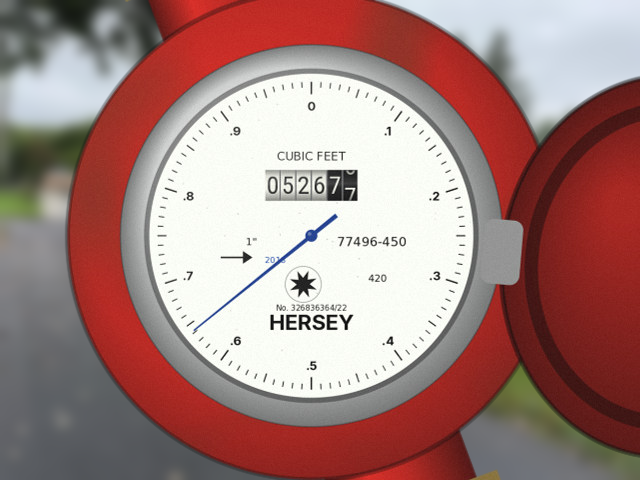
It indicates 52676.64; ft³
